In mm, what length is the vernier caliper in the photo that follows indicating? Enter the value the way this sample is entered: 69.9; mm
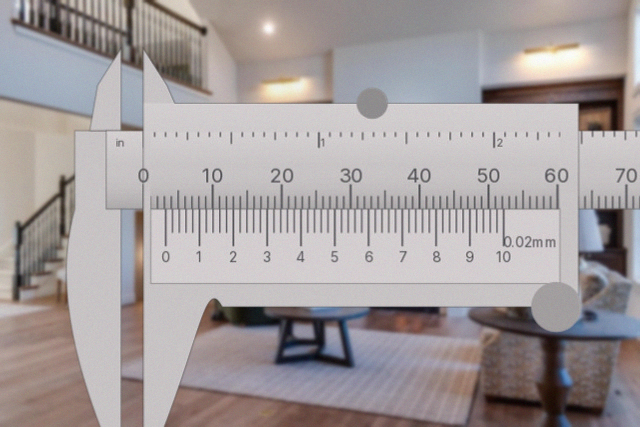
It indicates 3.2; mm
